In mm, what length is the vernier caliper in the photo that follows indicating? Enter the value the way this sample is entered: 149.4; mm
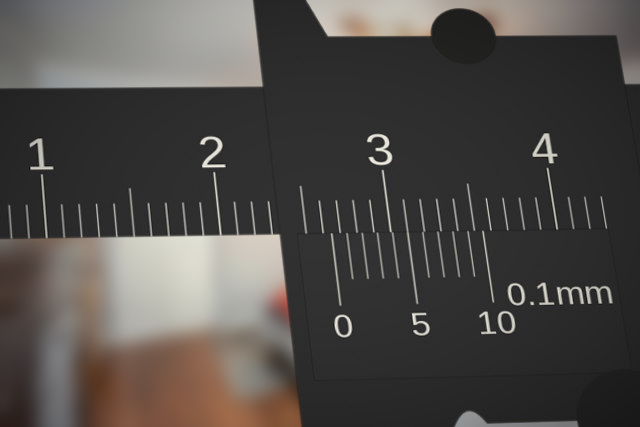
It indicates 26.5; mm
